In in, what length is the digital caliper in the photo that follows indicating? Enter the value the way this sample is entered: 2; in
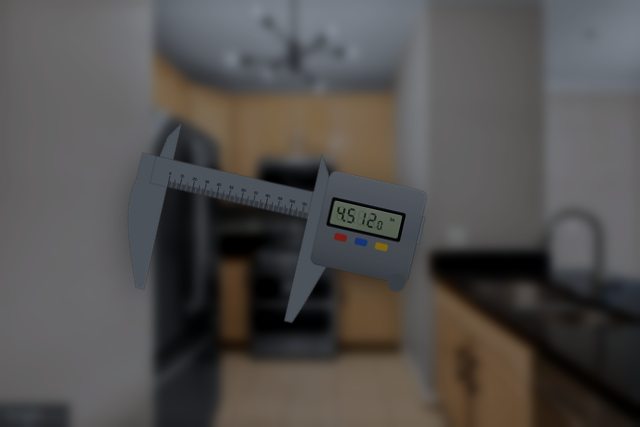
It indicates 4.5120; in
